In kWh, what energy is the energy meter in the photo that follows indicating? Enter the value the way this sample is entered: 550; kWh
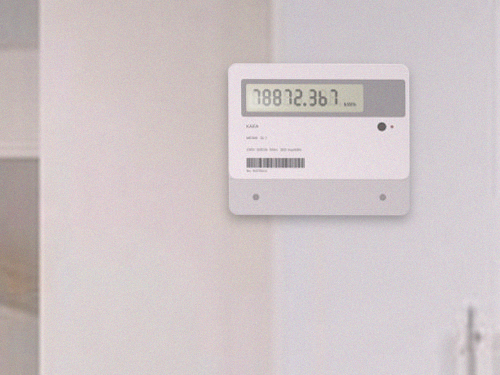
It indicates 78872.367; kWh
